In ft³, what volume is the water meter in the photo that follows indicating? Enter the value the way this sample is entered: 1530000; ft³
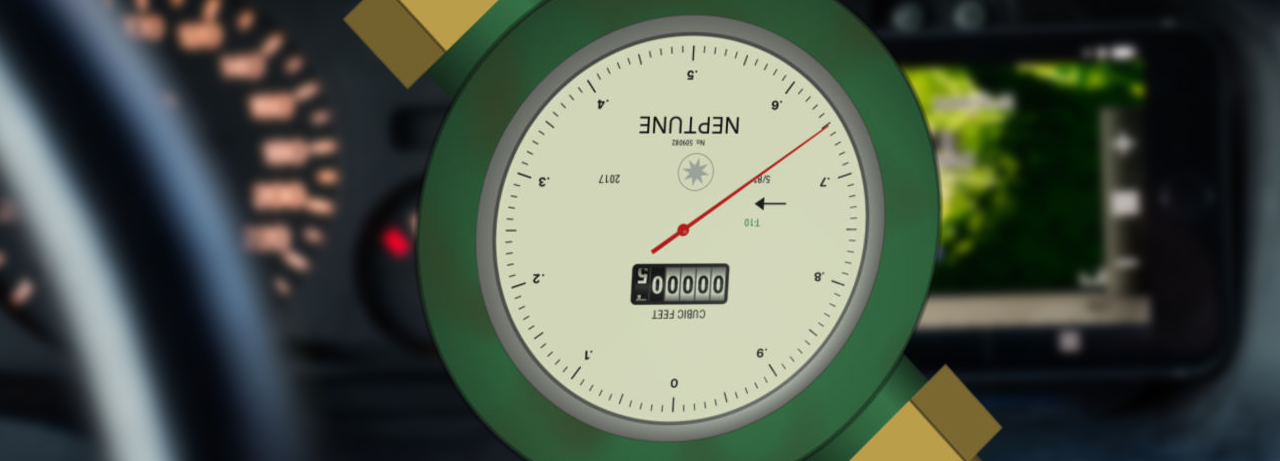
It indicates 4.65; ft³
